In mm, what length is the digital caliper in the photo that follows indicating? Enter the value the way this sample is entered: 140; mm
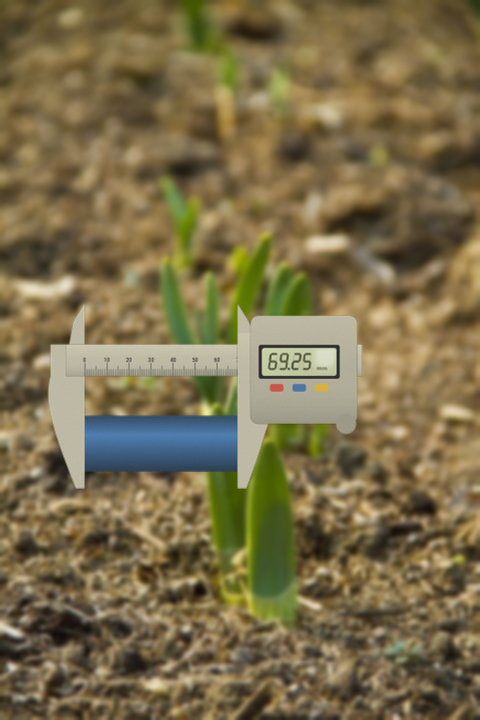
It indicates 69.25; mm
